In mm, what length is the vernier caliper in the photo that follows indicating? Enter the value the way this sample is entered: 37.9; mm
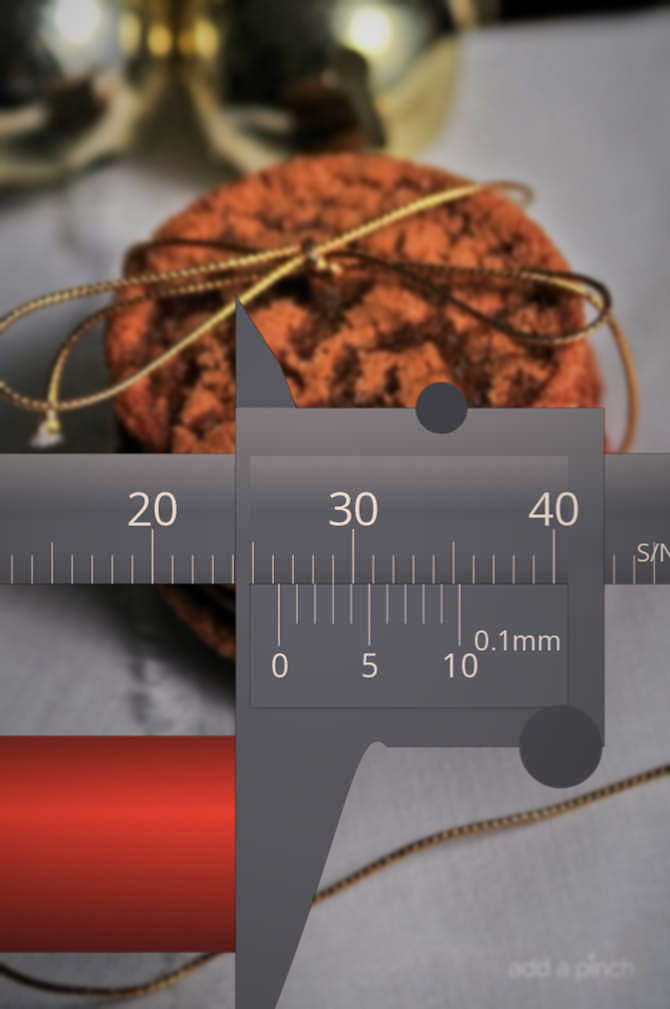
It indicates 26.3; mm
